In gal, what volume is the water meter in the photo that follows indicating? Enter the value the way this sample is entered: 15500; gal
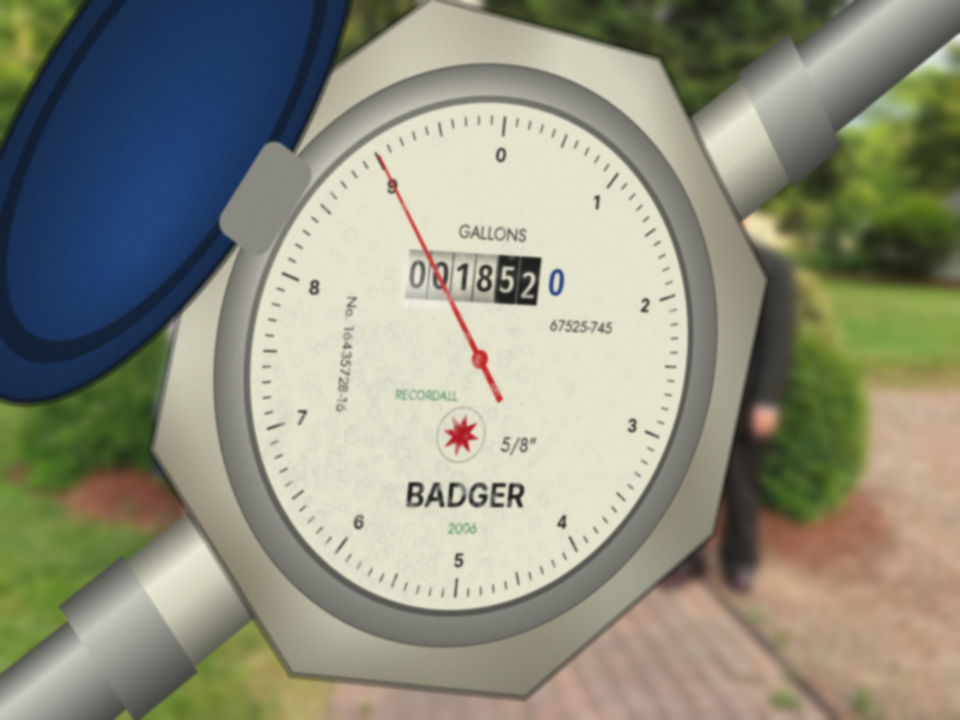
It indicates 18519.0; gal
